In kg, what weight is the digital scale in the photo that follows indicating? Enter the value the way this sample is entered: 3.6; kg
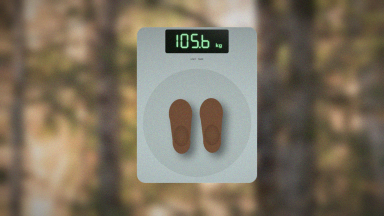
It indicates 105.6; kg
